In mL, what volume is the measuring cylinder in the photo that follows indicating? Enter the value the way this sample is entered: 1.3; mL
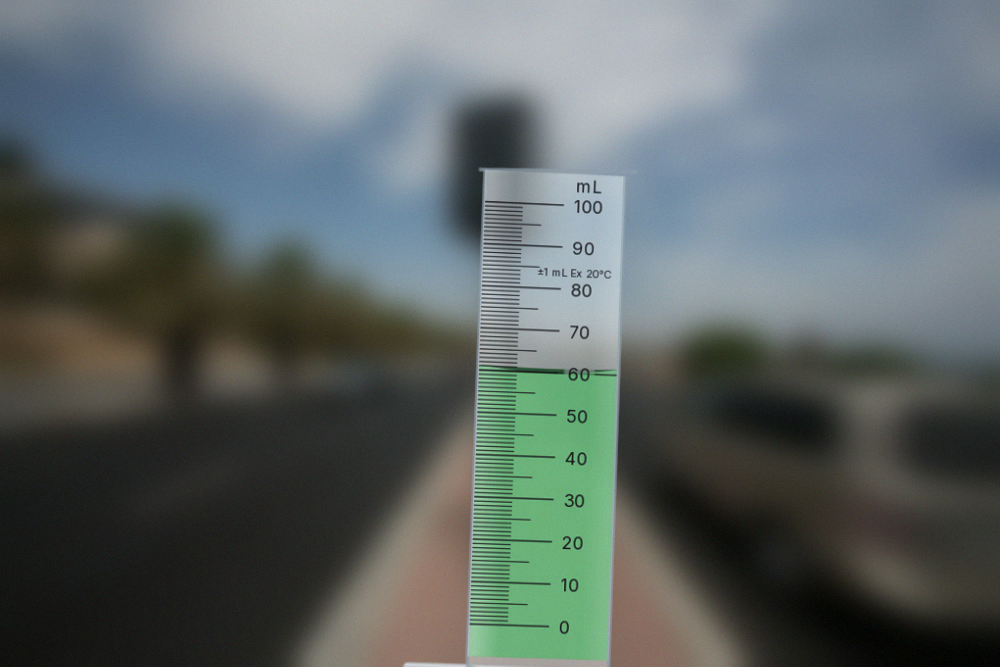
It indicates 60; mL
